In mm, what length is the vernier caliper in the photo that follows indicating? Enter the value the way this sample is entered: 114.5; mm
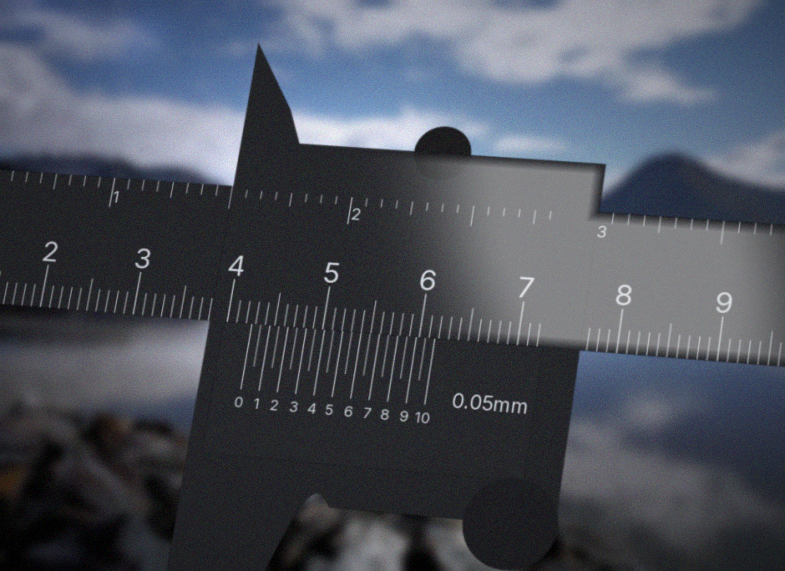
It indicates 42.6; mm
